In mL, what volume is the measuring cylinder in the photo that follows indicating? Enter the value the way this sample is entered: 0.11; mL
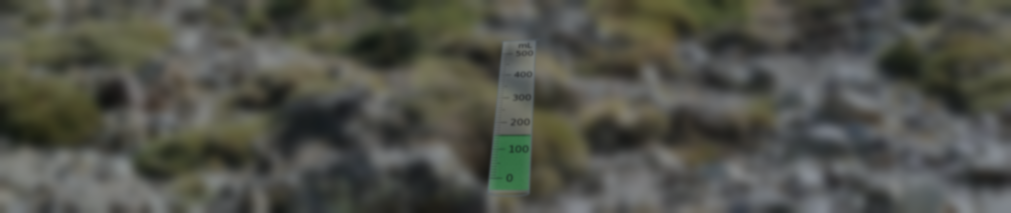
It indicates 150; mL
